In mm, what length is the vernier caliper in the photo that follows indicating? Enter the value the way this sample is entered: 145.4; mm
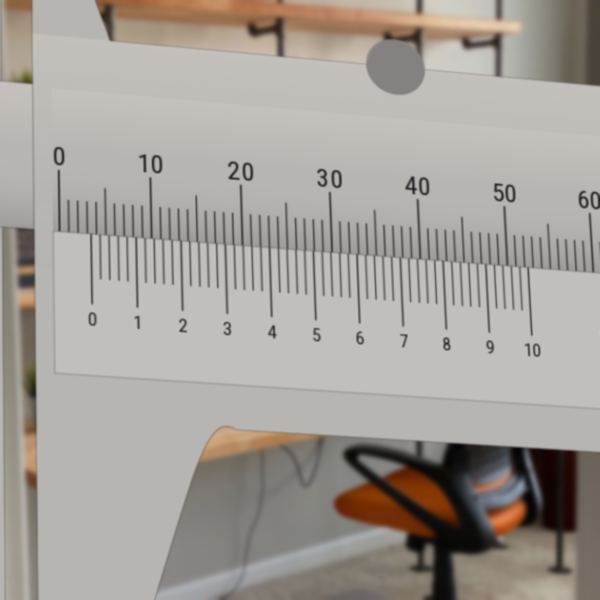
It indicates 3.4; mm
